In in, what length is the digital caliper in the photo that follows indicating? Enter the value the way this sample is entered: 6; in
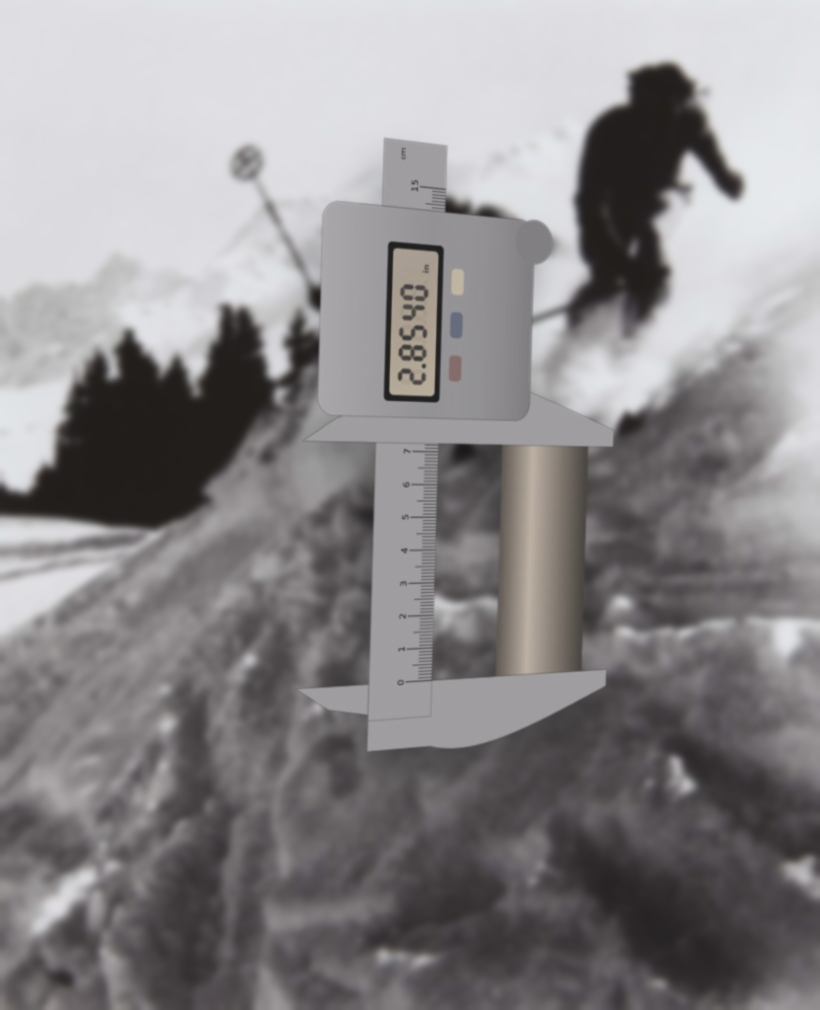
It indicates 2.8540; in
